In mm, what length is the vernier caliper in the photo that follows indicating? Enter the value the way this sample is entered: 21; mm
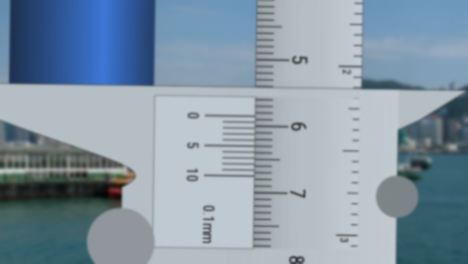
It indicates 58.5; mm
